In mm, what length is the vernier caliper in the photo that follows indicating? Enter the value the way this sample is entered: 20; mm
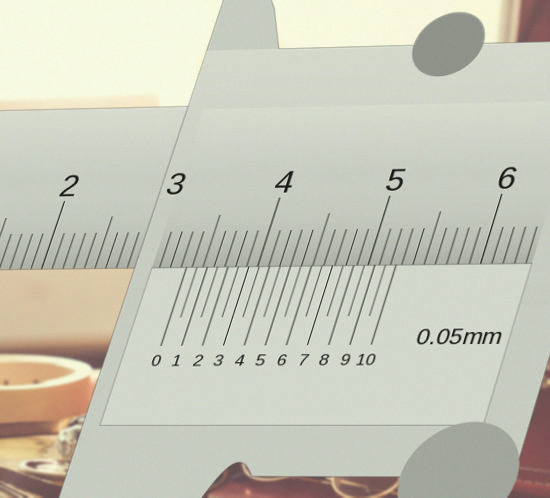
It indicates 33.5; mm
